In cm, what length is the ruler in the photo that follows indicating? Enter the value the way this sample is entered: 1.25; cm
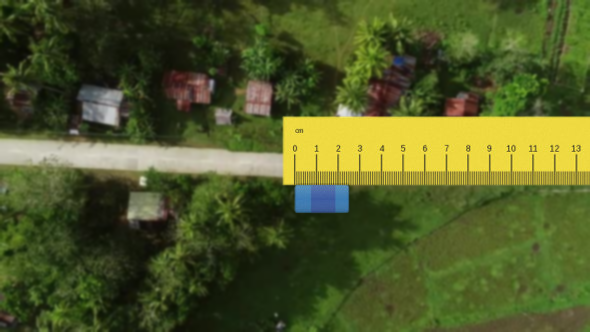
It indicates 2.5; cm
